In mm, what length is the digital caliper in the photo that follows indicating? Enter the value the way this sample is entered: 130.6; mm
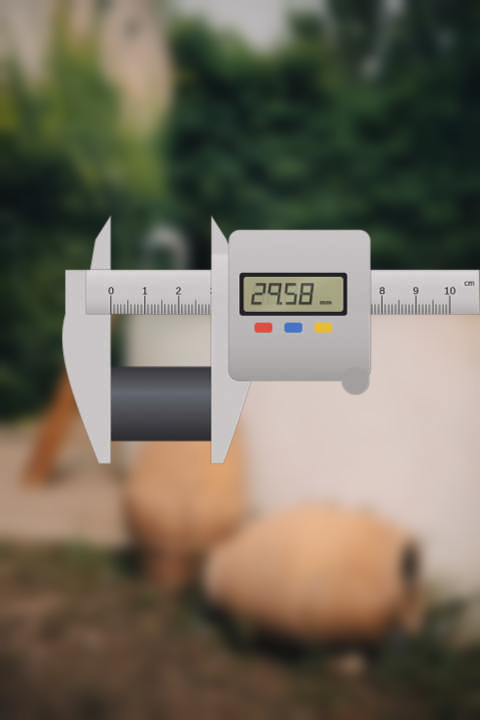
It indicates 29.58; mm
